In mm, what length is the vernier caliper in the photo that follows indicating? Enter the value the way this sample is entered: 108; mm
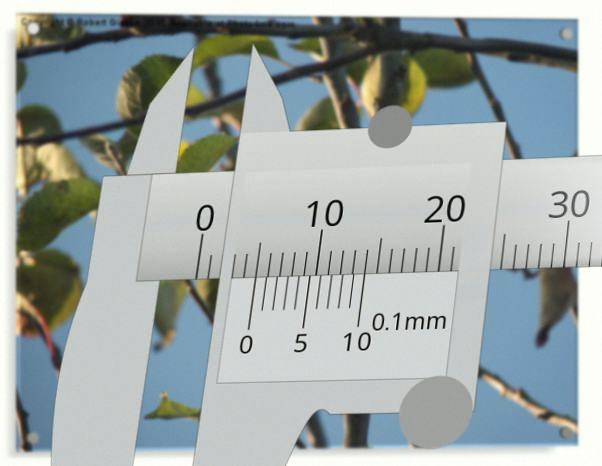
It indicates 5.0; mm
